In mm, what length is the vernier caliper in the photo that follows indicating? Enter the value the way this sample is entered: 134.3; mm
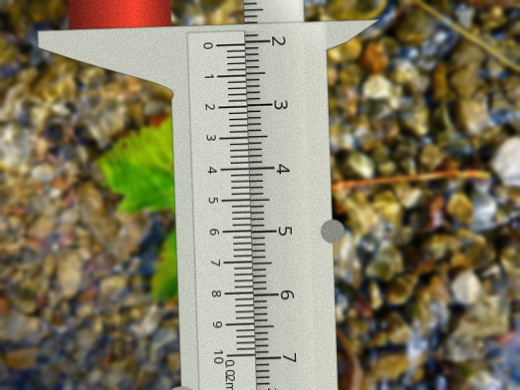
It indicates 20.4; mm
